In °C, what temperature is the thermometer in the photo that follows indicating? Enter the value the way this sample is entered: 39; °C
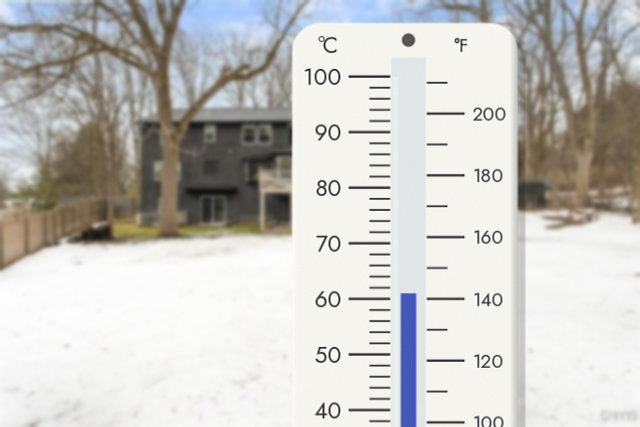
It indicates 61; °C
